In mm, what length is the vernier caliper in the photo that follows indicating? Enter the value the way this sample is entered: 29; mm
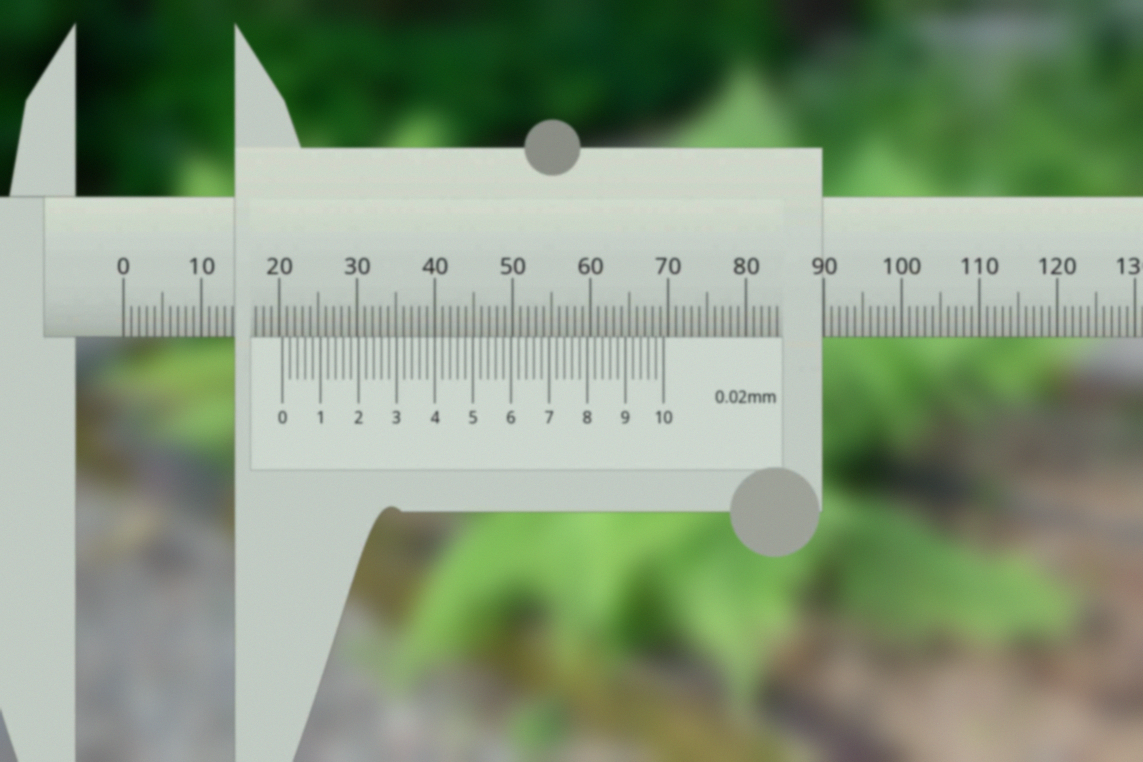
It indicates 20.4; mm
